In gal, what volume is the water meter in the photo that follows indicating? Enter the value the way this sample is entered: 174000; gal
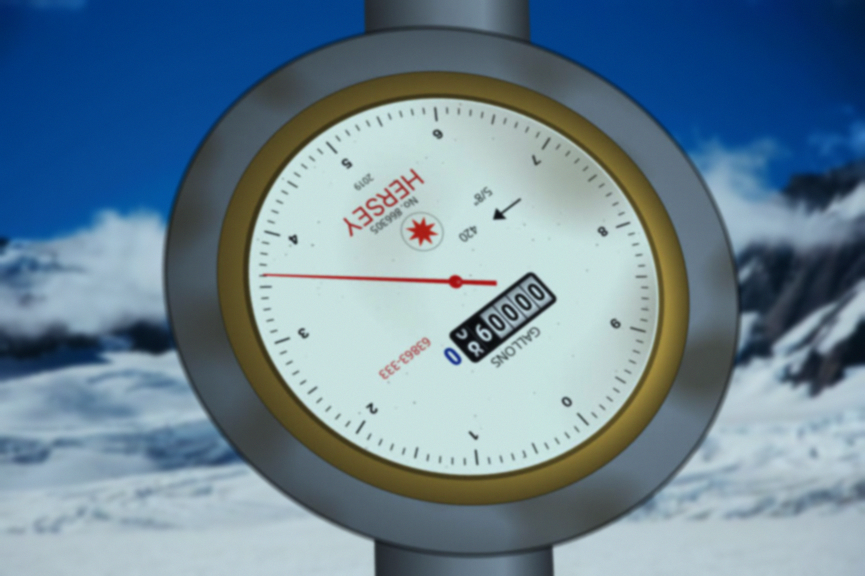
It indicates 983.6; gal
